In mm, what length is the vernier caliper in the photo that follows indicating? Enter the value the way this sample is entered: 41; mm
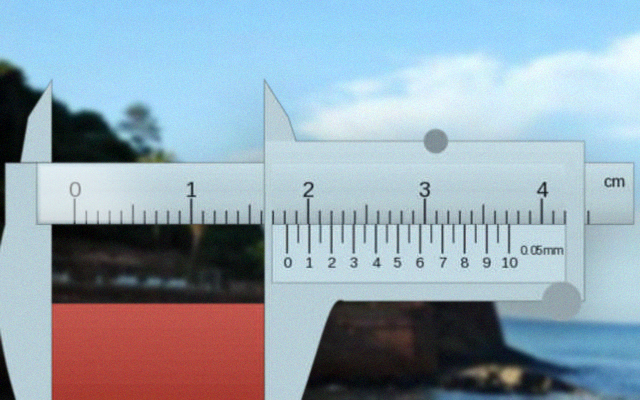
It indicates 18.2; mm
